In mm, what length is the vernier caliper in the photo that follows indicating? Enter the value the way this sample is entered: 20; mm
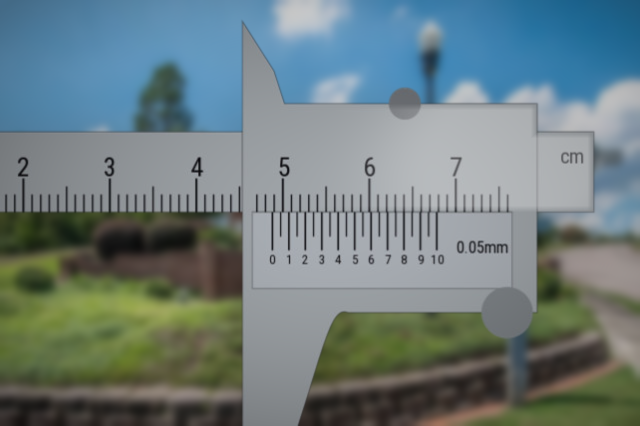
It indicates 48.8; mm
